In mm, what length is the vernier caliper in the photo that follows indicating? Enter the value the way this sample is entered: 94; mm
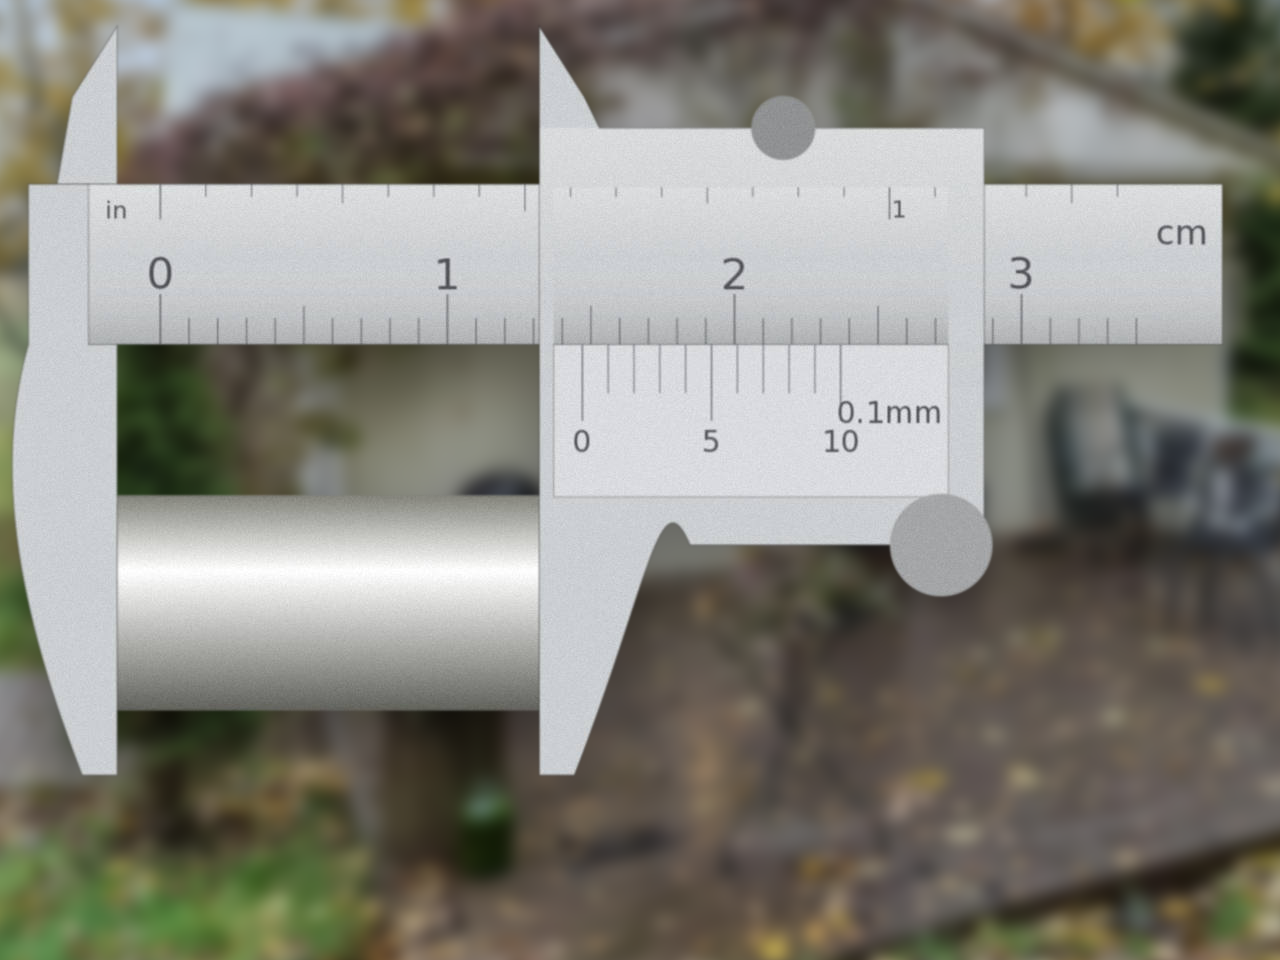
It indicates 14.7; mm
